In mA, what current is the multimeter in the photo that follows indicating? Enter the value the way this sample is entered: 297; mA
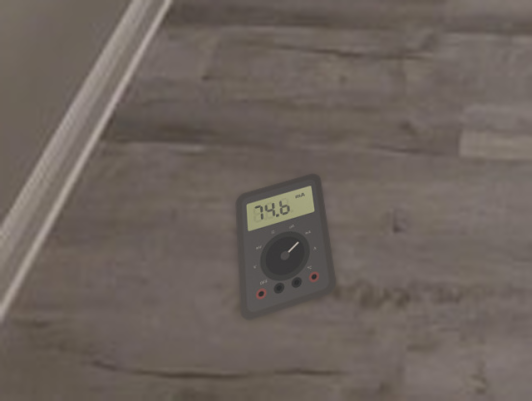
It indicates 74.6; mA
